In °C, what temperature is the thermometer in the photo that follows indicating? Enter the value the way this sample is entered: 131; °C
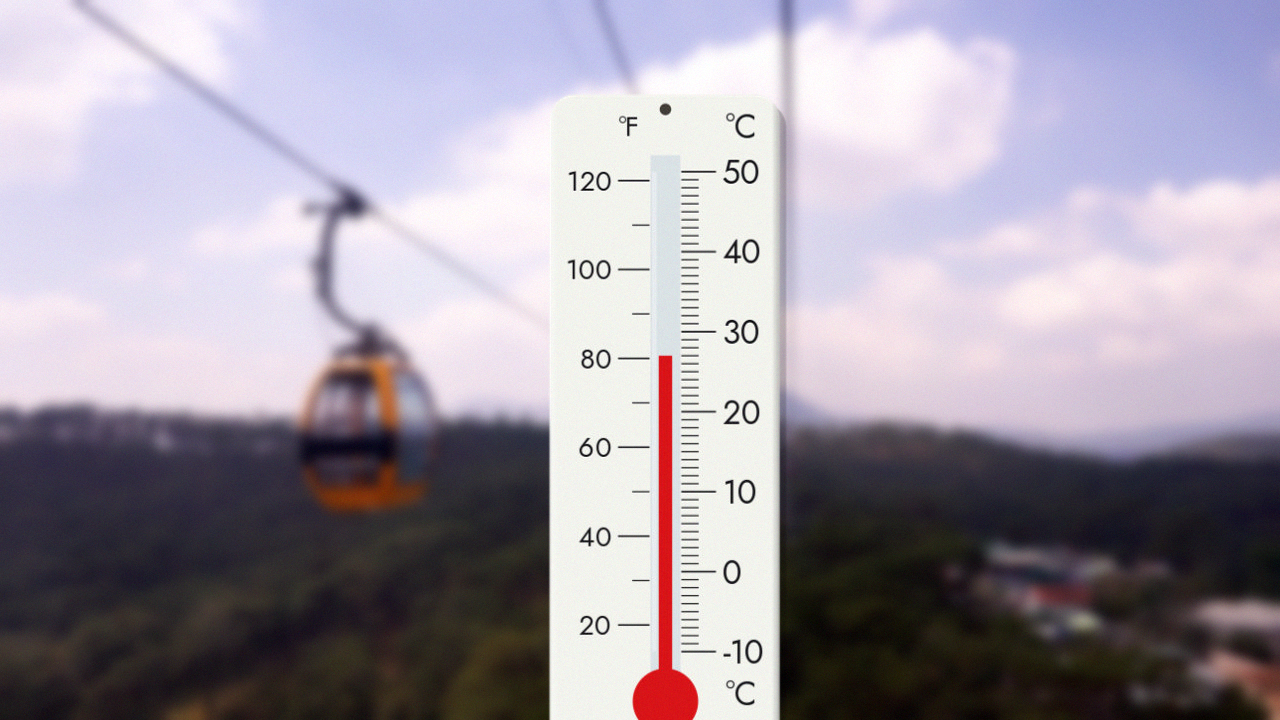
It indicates 27; °C
